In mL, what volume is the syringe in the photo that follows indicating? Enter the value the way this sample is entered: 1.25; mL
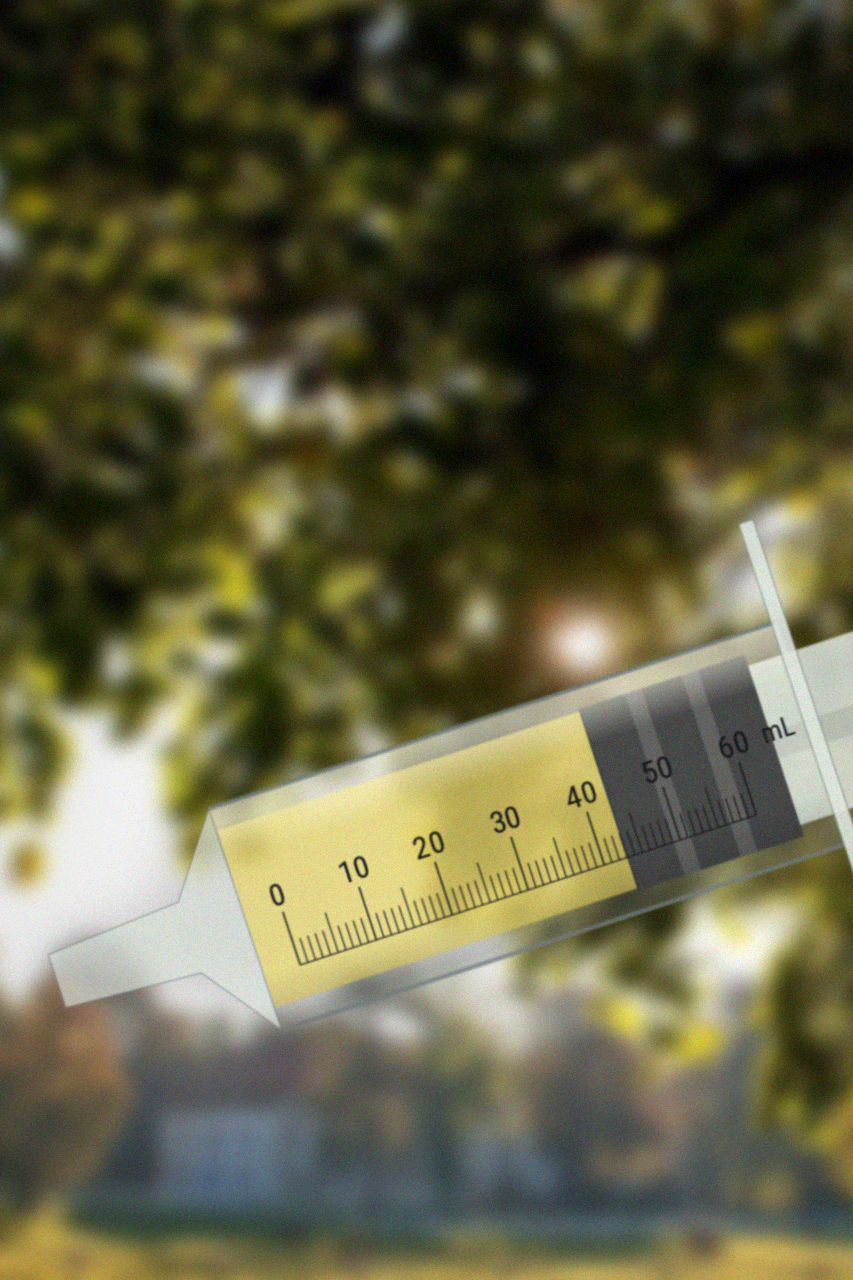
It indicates 43; mL
